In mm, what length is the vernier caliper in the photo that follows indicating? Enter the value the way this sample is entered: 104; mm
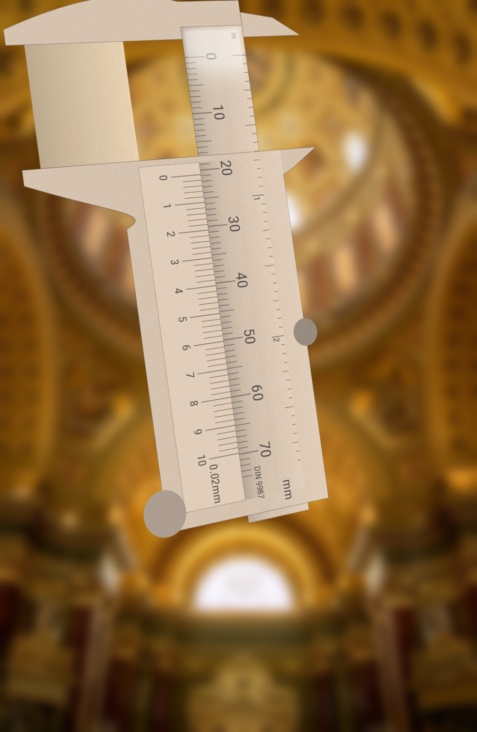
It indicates 20.8; mm
